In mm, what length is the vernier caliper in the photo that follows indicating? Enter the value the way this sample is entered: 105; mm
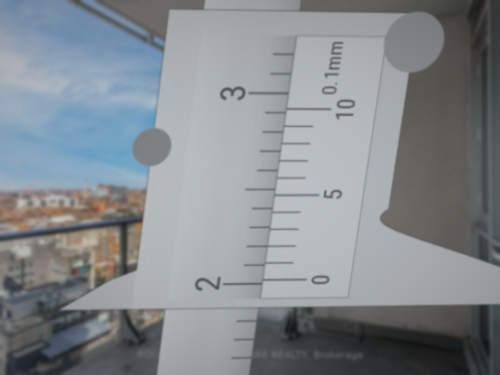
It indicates 20.2; mm
